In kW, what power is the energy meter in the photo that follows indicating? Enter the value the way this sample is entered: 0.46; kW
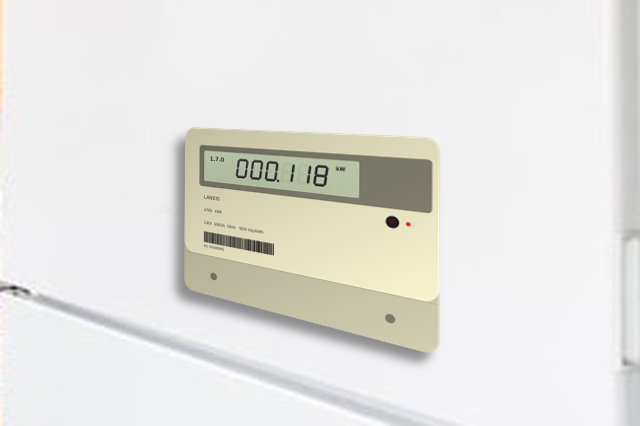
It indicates 0.118; kW
